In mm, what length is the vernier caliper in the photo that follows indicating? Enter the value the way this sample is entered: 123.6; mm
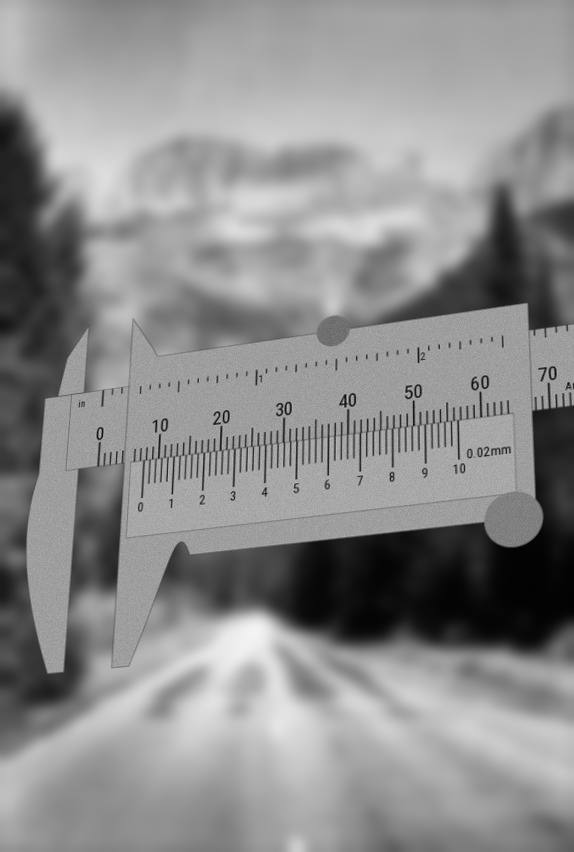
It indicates 7.6; mm
